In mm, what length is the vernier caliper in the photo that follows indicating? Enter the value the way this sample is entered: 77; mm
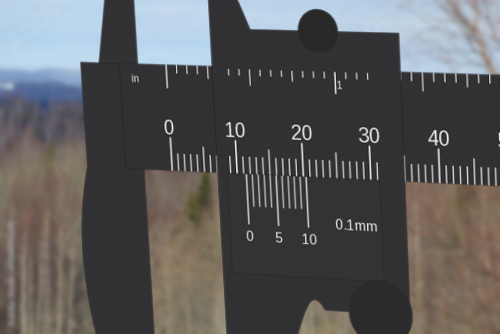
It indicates 11.4; mm
